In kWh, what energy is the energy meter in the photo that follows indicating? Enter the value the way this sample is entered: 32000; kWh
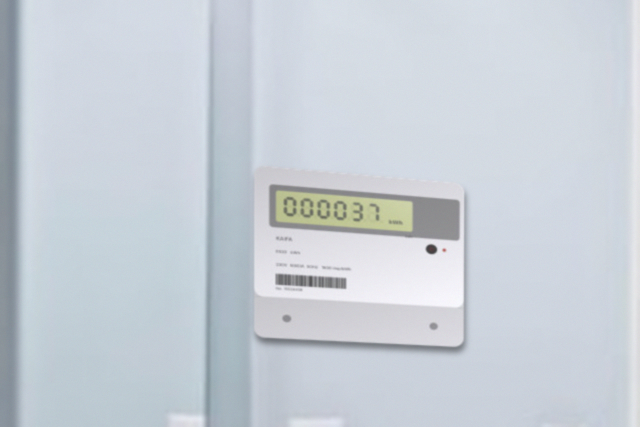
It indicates 37; kWh
